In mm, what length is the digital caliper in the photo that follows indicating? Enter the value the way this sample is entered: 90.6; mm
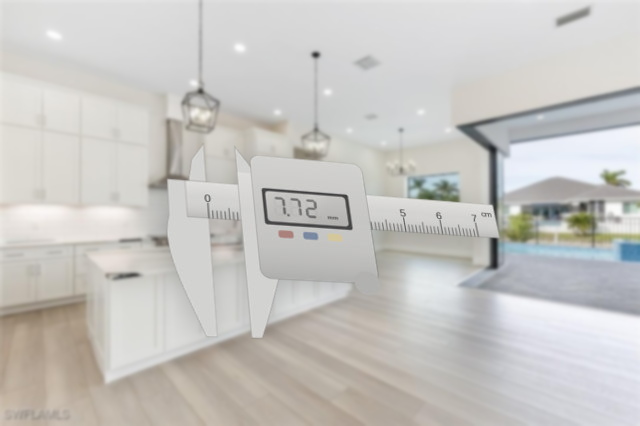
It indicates 7.72; mm
